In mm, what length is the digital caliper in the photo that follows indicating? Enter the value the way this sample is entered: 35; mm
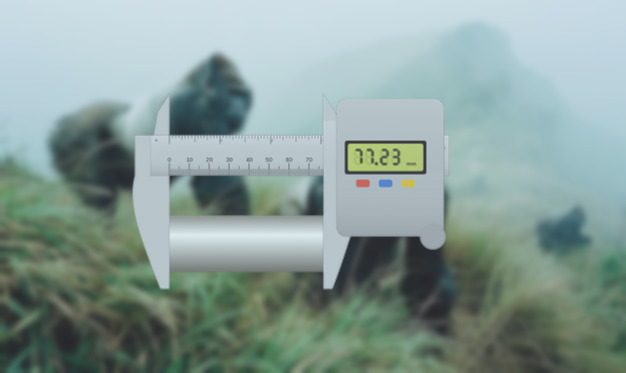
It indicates 77.23; mm
